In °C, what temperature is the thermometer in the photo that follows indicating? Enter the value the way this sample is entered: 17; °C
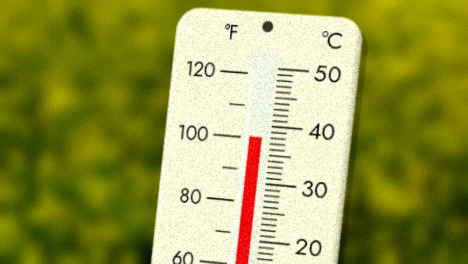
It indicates 38; °C
